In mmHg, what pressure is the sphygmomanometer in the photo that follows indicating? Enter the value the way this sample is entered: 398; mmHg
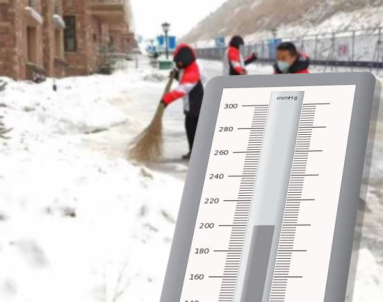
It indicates 200; mmHg
